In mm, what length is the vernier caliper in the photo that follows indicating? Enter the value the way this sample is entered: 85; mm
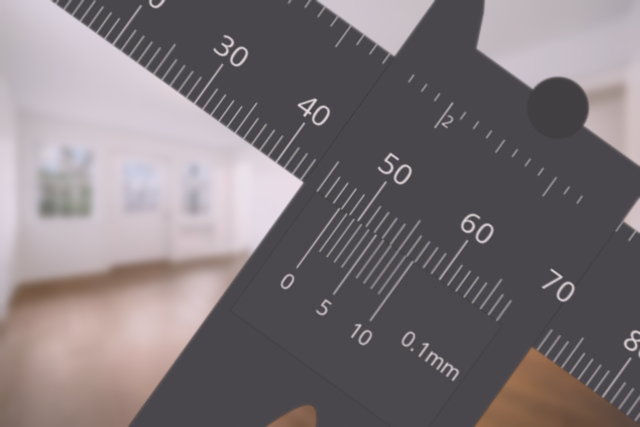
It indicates 47.8; mm
